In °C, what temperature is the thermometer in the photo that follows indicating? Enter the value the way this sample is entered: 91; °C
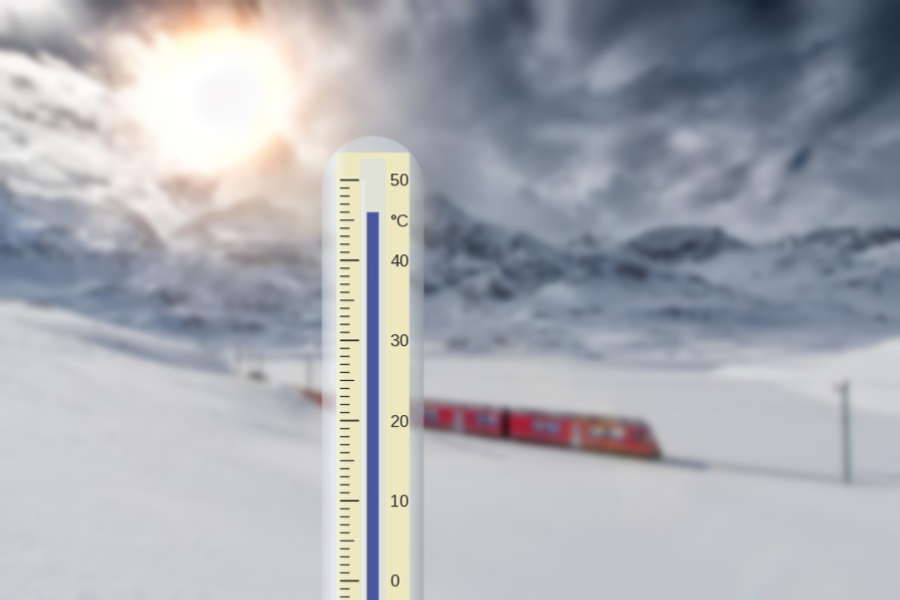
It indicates 46; °C
